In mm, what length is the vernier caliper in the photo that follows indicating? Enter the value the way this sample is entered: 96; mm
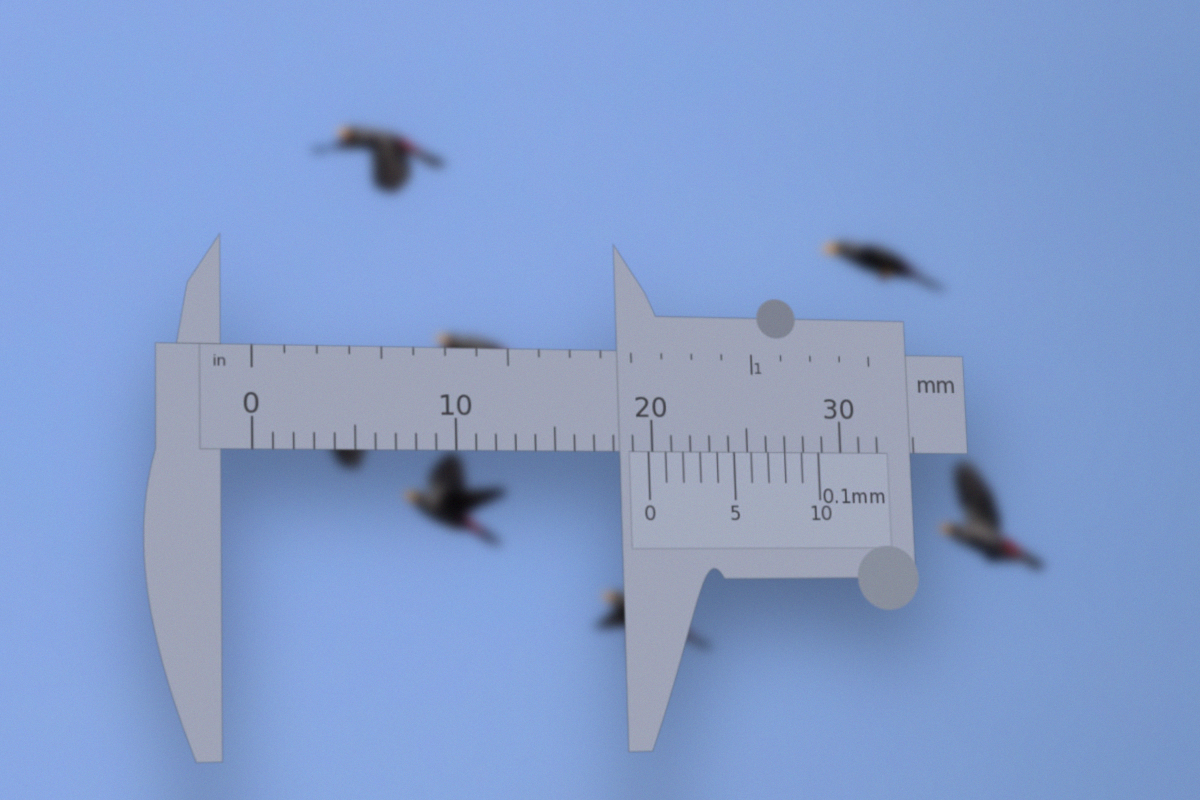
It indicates 19.8; mm
